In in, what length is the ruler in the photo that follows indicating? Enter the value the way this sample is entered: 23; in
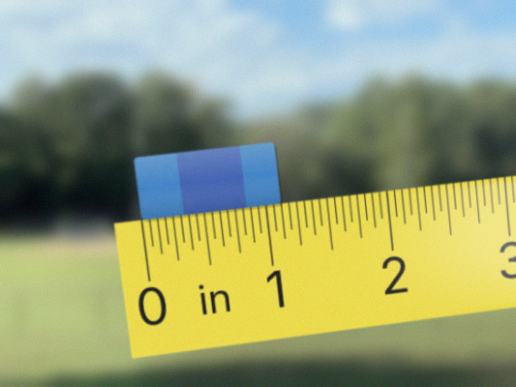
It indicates 1.125; in
